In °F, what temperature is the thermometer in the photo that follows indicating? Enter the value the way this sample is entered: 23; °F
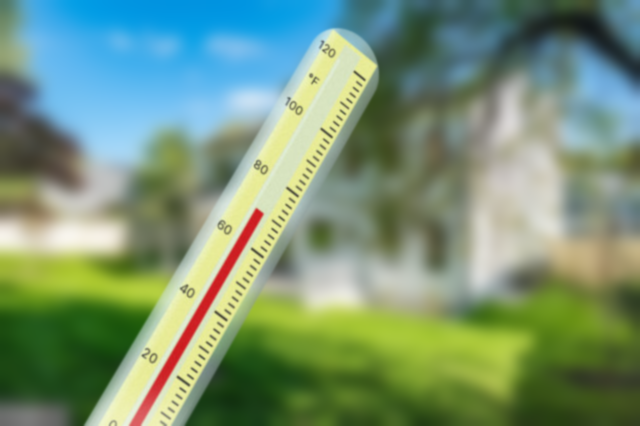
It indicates 70; °F
